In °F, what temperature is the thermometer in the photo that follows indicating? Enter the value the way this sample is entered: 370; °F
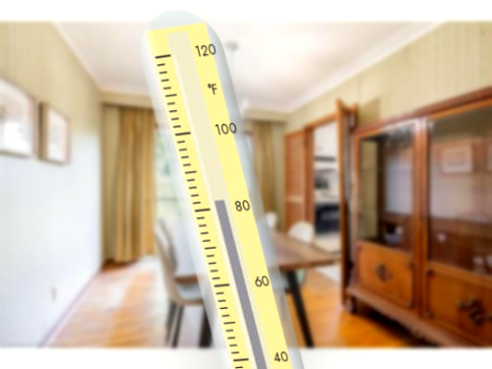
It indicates 82; °F
